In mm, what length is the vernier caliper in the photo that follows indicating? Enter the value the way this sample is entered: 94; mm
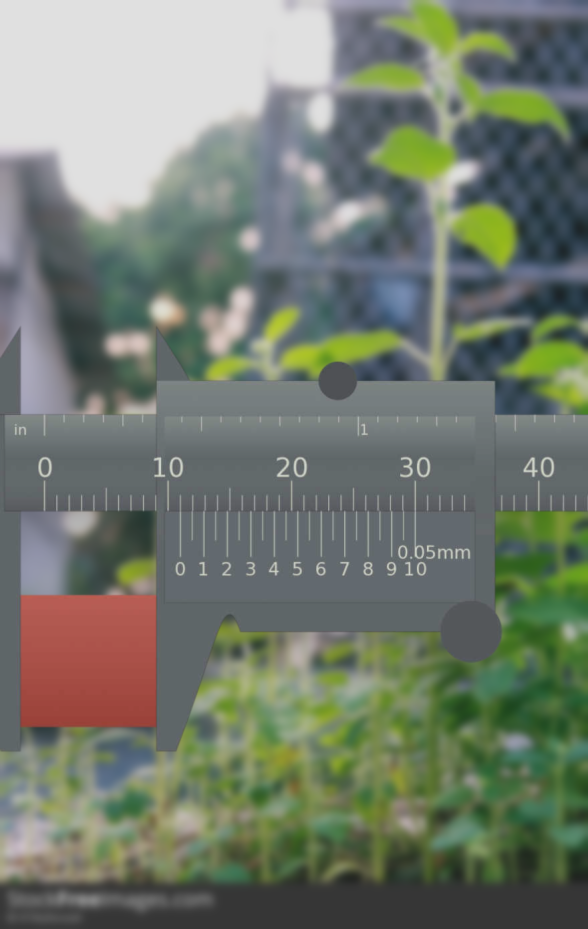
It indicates 11.0; mm
